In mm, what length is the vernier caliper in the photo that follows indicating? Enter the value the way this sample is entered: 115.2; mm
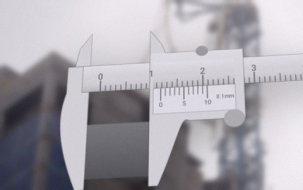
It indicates 11.8; mm
